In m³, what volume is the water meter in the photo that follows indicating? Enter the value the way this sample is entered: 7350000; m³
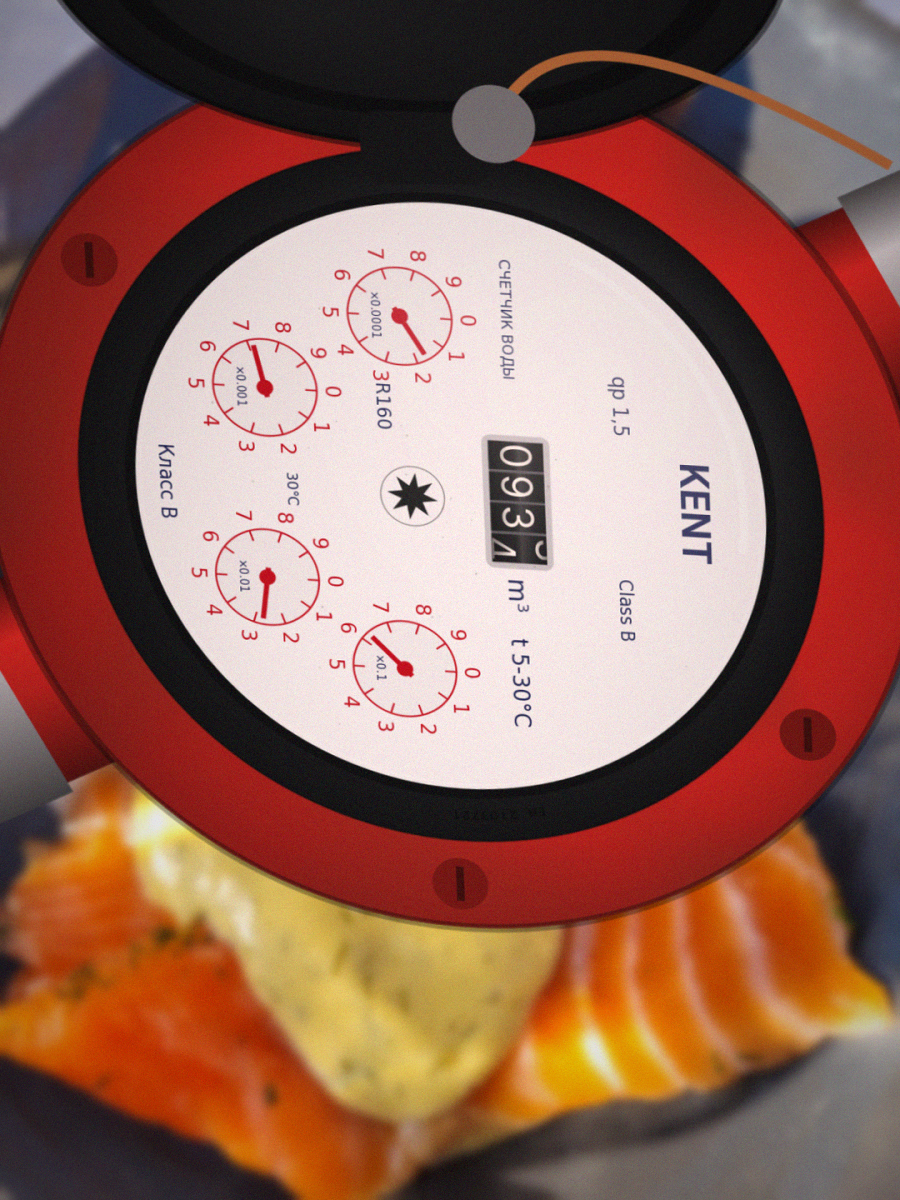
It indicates 933.6271; m³
